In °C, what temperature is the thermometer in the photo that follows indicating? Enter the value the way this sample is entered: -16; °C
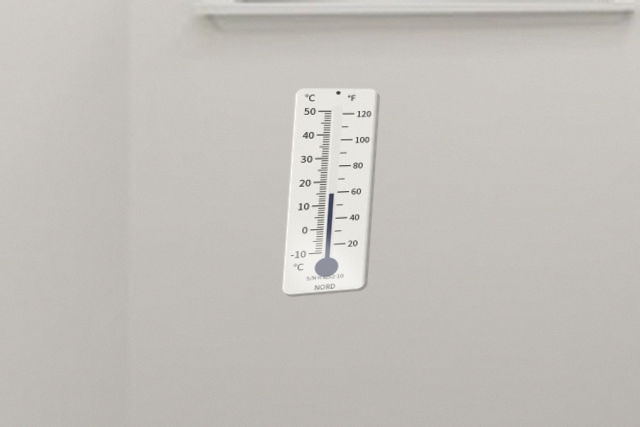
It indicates 15; °C
